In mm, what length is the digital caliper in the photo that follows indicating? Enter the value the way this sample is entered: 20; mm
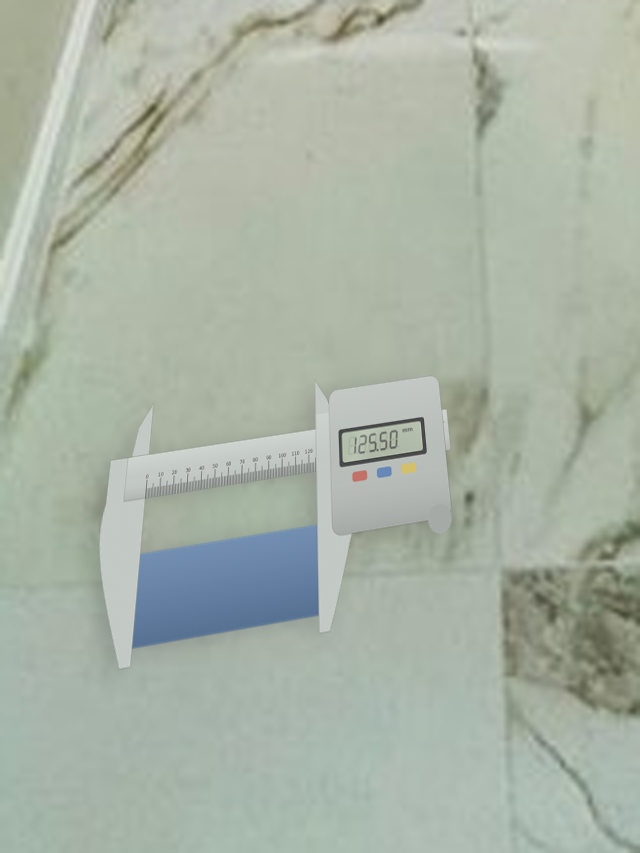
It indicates 125.50; mm
